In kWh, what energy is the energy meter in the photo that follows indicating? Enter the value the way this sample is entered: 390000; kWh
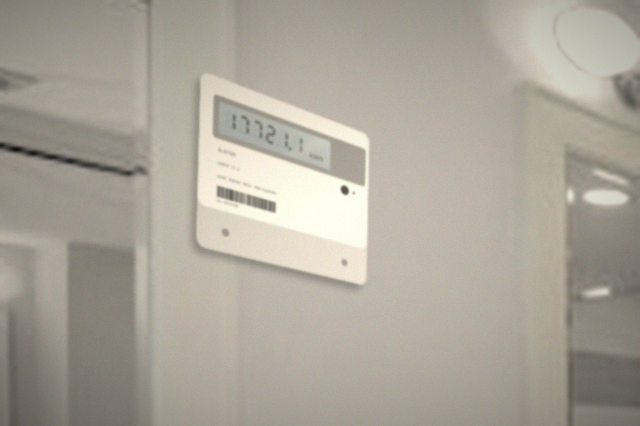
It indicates 17721.1; kWh
